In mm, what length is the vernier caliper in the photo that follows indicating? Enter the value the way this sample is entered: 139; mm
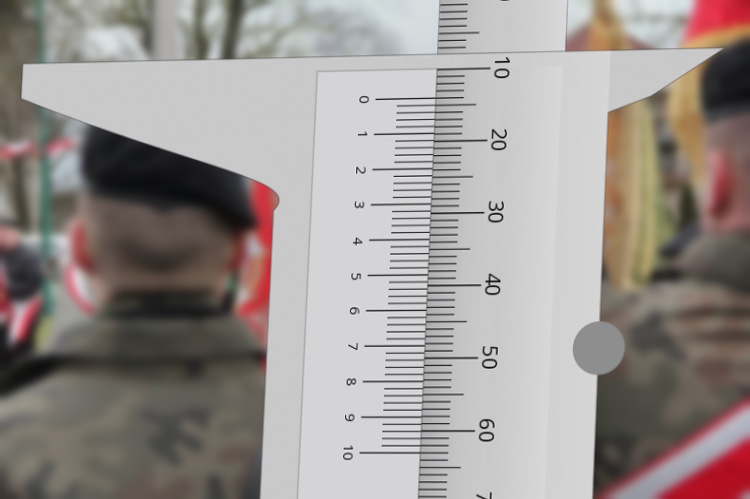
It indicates 14.0; mm
